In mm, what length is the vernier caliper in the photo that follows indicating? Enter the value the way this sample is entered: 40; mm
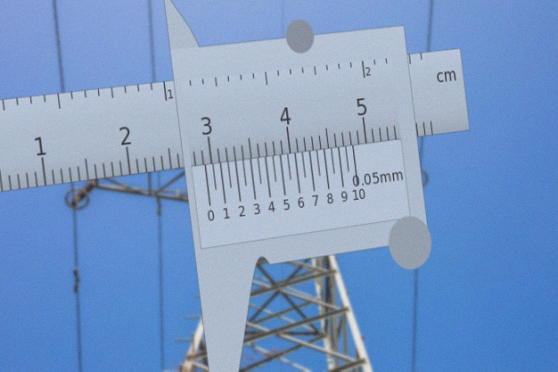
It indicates 29.2; mm
